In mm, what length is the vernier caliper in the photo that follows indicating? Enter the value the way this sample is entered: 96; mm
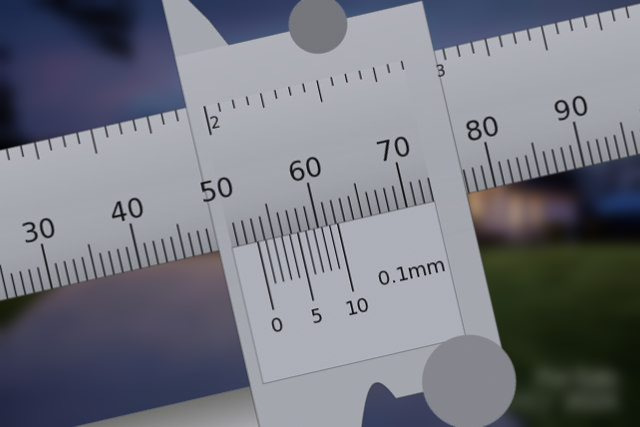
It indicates 53.2; mm
